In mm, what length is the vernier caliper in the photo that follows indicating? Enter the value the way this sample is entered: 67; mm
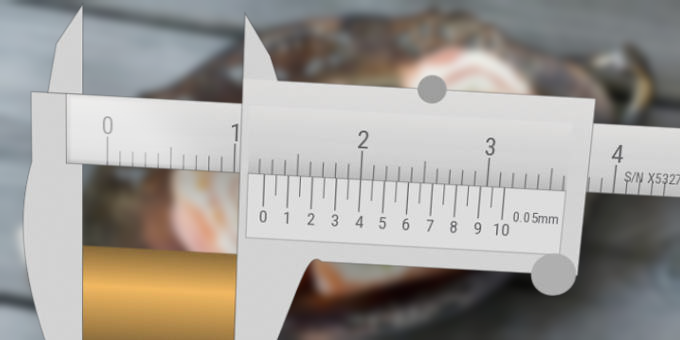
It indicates 12.4; mm
